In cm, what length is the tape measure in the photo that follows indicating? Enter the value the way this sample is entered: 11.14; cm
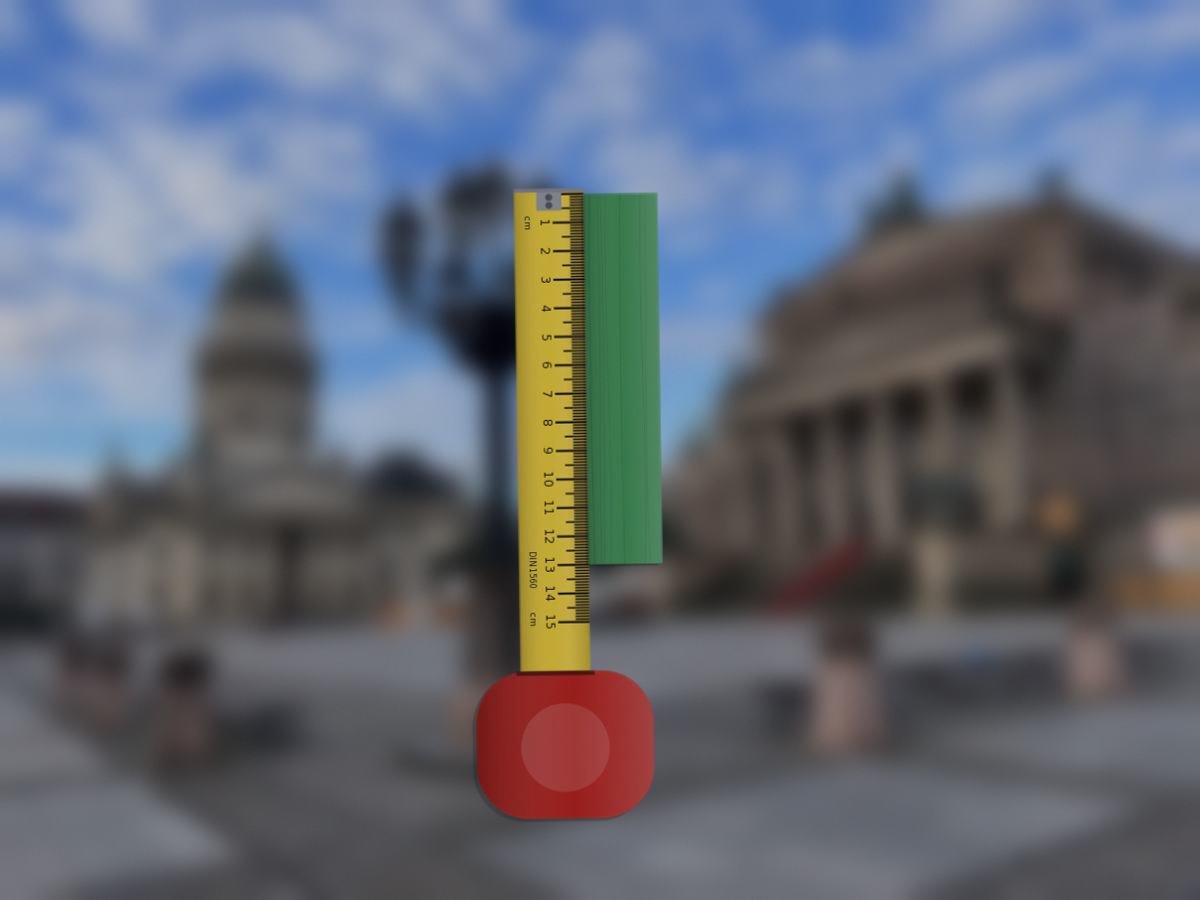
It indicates 13; cm
